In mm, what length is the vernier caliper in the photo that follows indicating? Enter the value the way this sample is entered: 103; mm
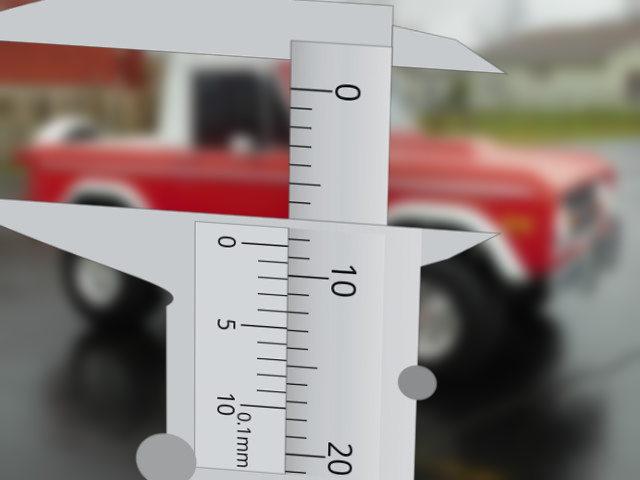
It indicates 8.4; mm
